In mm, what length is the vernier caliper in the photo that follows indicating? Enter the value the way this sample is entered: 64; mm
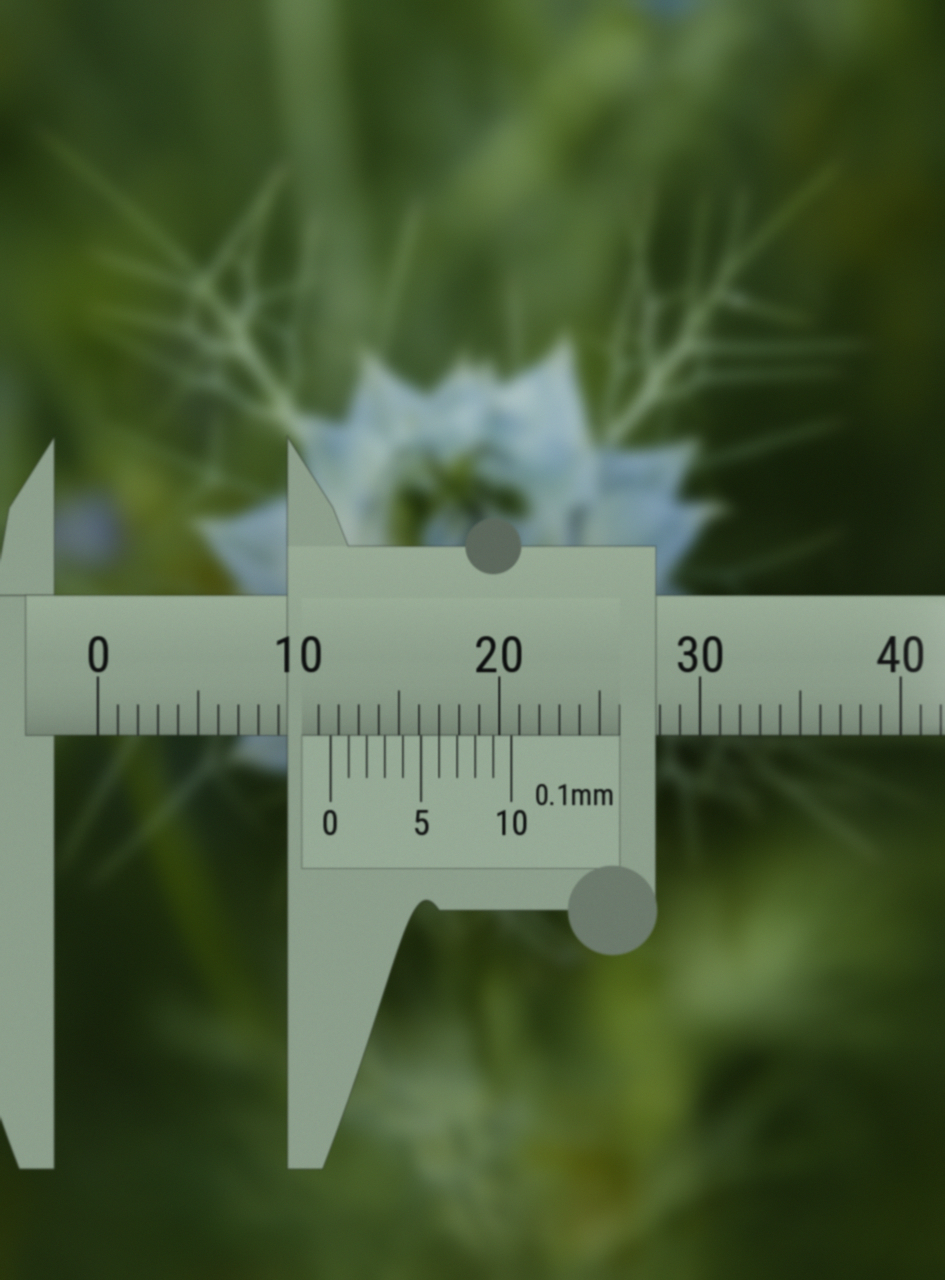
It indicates 11.6; mm
